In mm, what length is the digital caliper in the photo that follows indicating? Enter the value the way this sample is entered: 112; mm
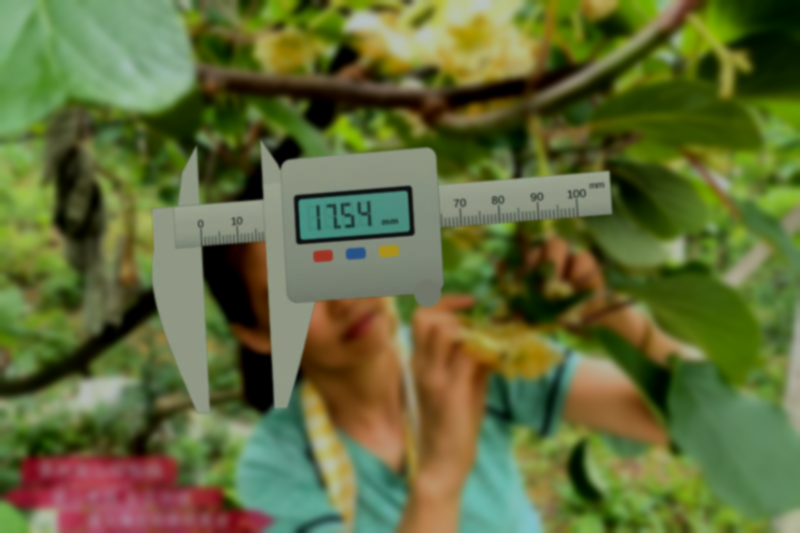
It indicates 17.54; mm
